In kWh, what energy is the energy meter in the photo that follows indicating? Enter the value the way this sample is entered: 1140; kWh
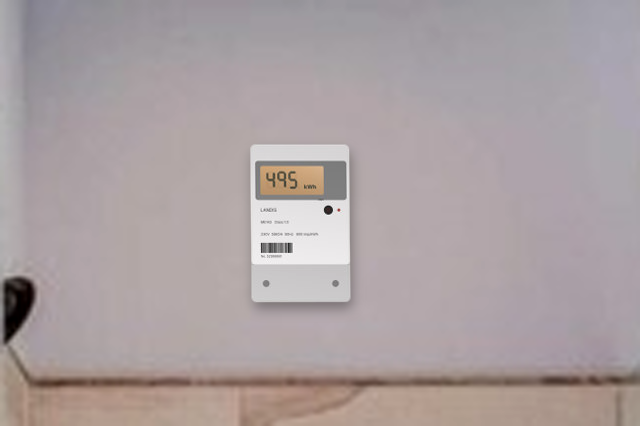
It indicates 495; kWh
